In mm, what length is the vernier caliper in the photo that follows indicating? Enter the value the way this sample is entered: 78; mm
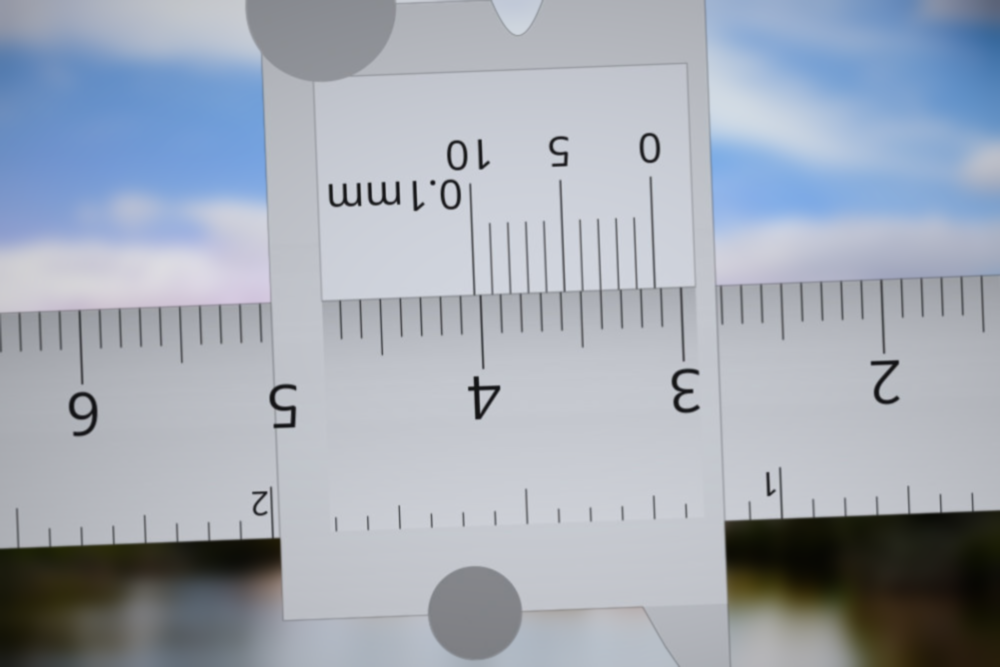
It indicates 31.3; mm
